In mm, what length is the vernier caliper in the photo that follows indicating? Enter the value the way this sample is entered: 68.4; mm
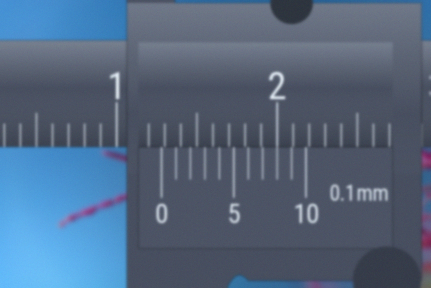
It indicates 12.8; mm
